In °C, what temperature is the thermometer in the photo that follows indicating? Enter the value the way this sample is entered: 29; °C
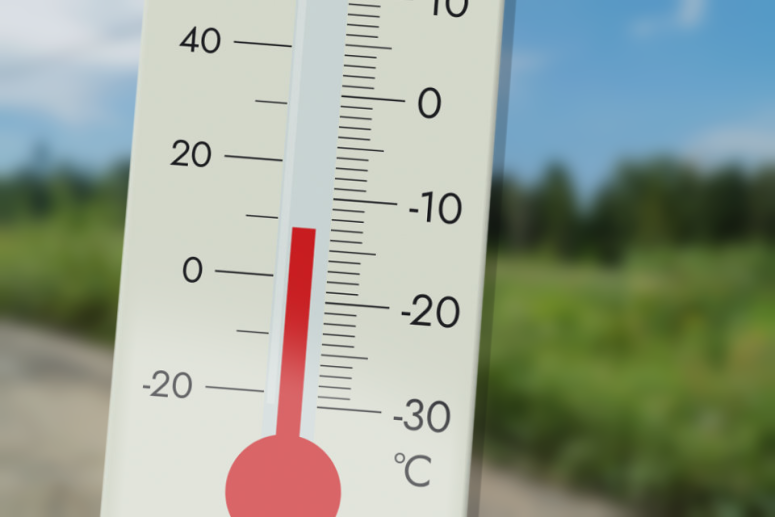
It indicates -13; °C
